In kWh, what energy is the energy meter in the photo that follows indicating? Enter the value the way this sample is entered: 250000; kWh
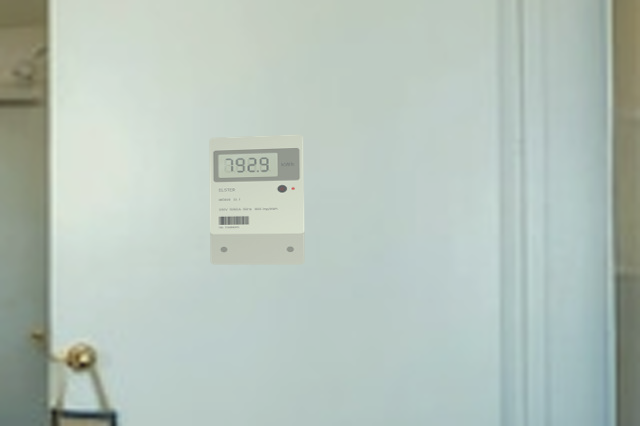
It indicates 792.9; kWh
